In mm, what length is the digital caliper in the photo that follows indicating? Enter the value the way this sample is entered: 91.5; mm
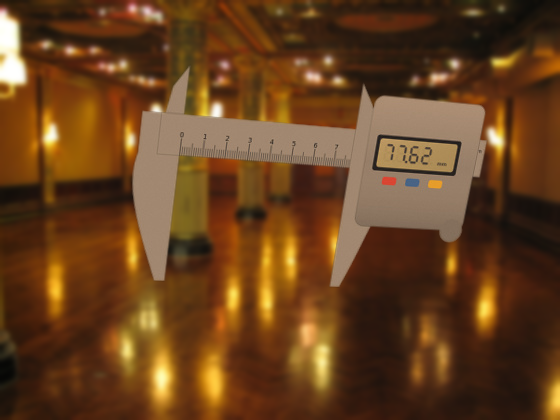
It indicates 77.62; mm
